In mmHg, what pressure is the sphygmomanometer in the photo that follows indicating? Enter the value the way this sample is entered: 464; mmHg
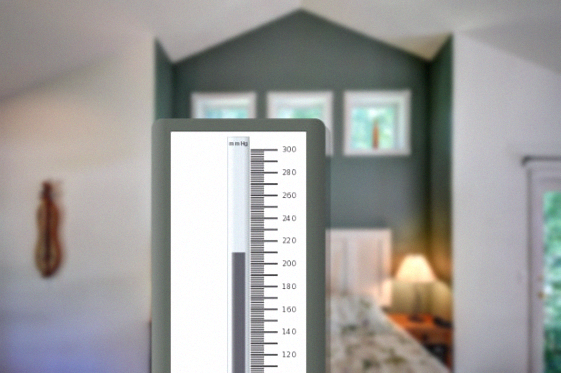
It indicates 210; mmHg
